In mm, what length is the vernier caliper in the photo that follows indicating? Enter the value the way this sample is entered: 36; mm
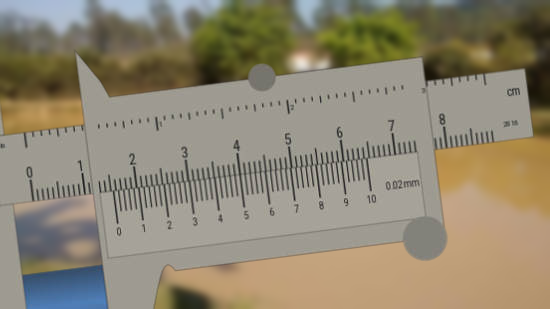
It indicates 15.5; mm
